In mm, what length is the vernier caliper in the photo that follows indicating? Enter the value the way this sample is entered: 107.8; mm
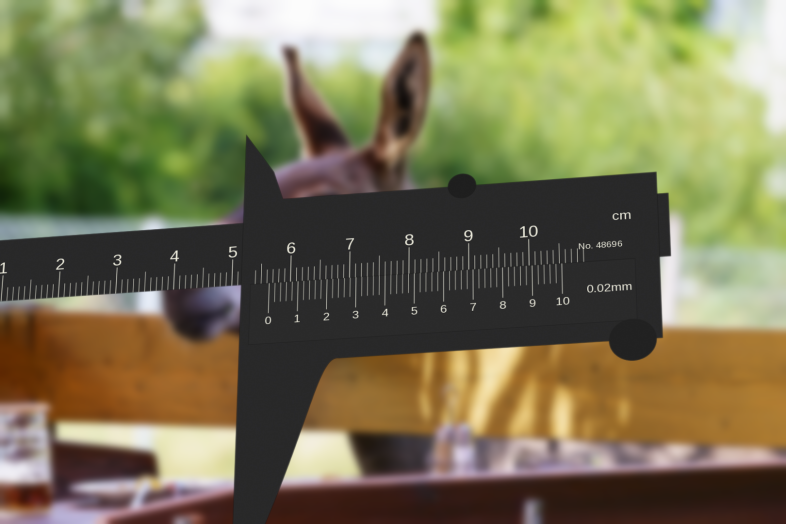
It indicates 56.4; mm
